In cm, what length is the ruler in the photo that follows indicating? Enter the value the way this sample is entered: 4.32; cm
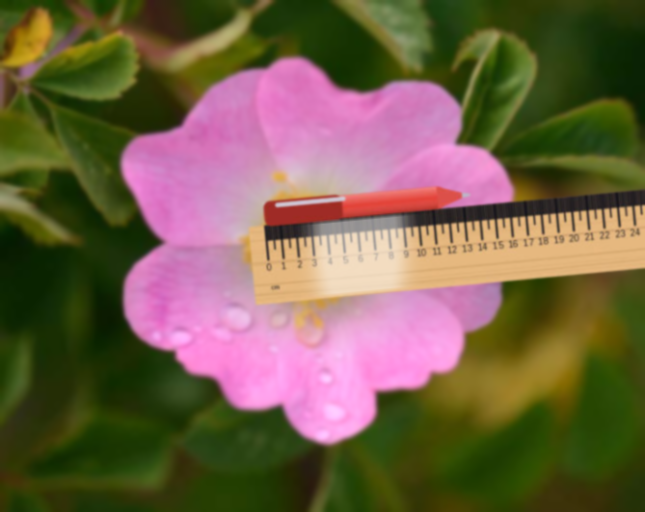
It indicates 13.5; cm
